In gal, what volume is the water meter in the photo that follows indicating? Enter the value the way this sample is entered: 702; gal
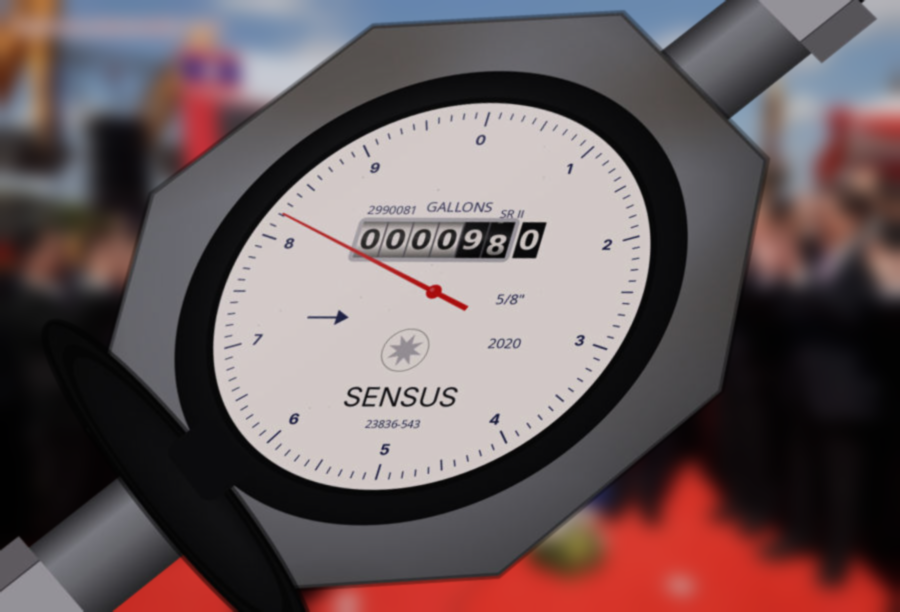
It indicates 978.2; gal
